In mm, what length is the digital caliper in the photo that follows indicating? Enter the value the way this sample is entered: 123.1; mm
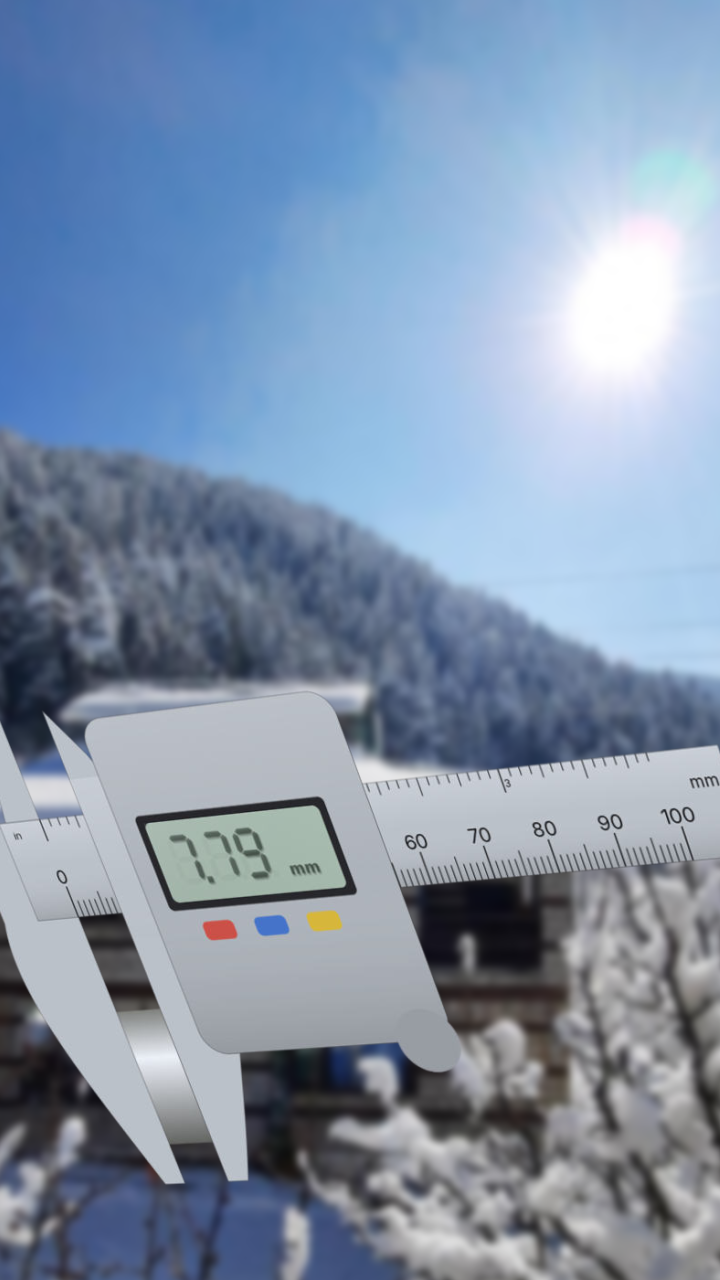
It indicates 7.79; mm
